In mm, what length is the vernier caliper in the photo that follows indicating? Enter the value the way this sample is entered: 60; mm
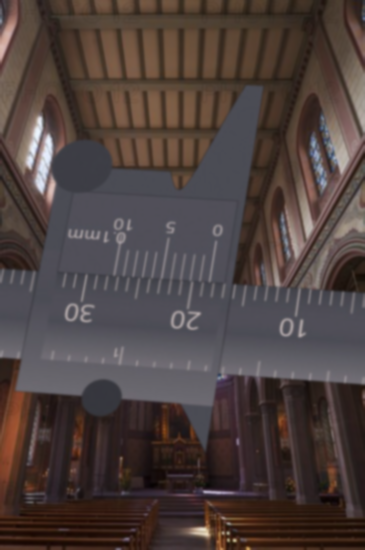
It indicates 18.4; mm
